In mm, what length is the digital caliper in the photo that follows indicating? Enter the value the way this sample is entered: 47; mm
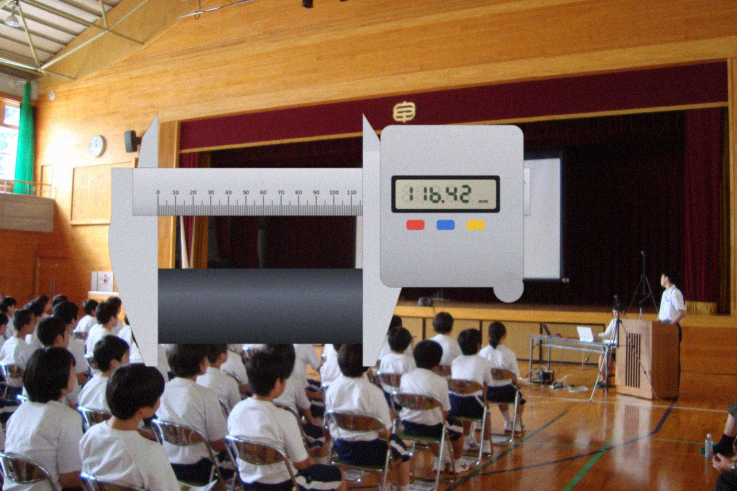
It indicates 116.42; mm
